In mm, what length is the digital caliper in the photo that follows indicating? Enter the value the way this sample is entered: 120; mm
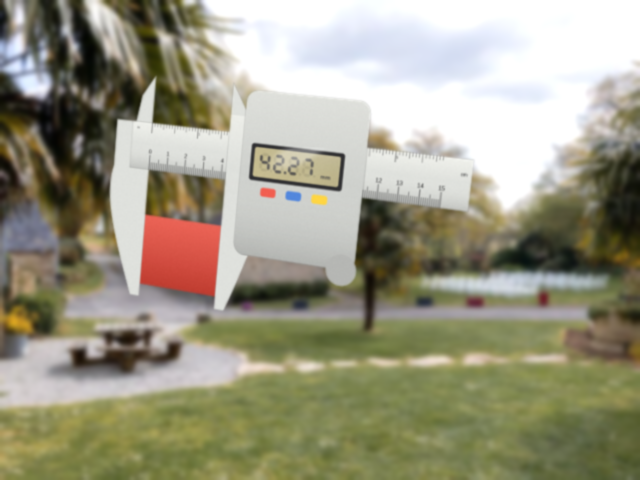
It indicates 42.27; mm
